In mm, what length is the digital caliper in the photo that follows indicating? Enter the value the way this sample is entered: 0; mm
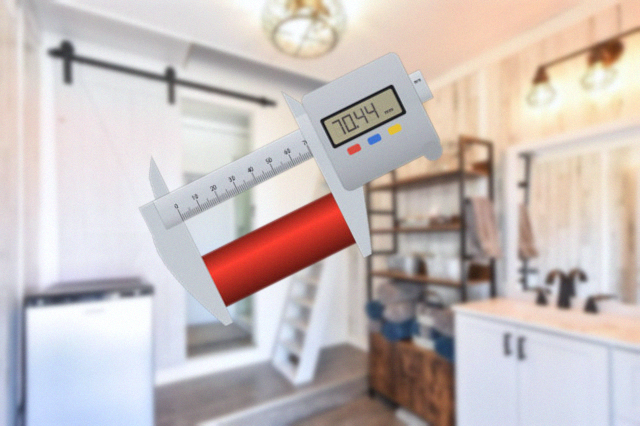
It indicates 70.44; mm
